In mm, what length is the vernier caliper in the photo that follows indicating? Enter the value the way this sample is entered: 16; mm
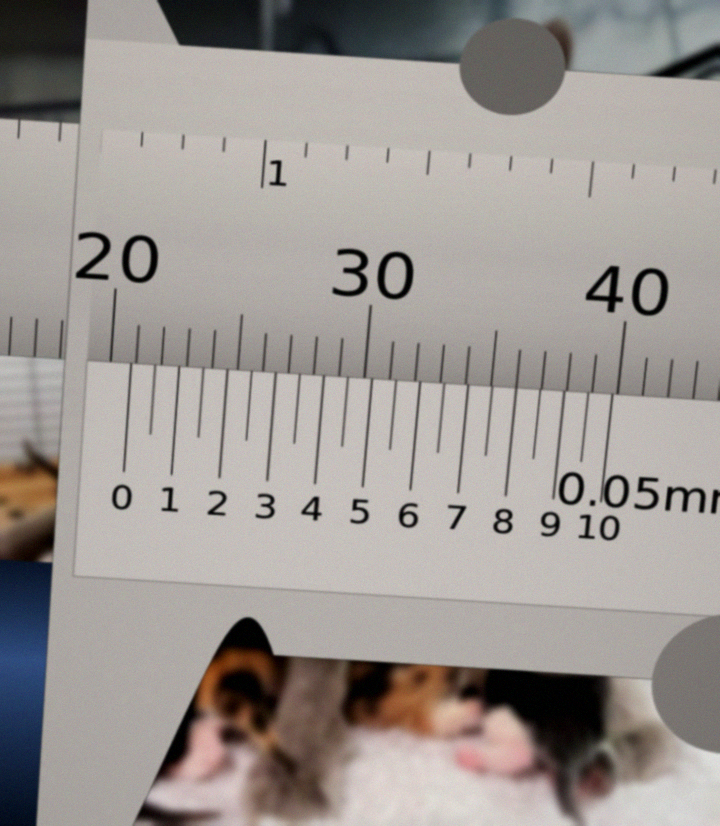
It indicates 20.8; mm
